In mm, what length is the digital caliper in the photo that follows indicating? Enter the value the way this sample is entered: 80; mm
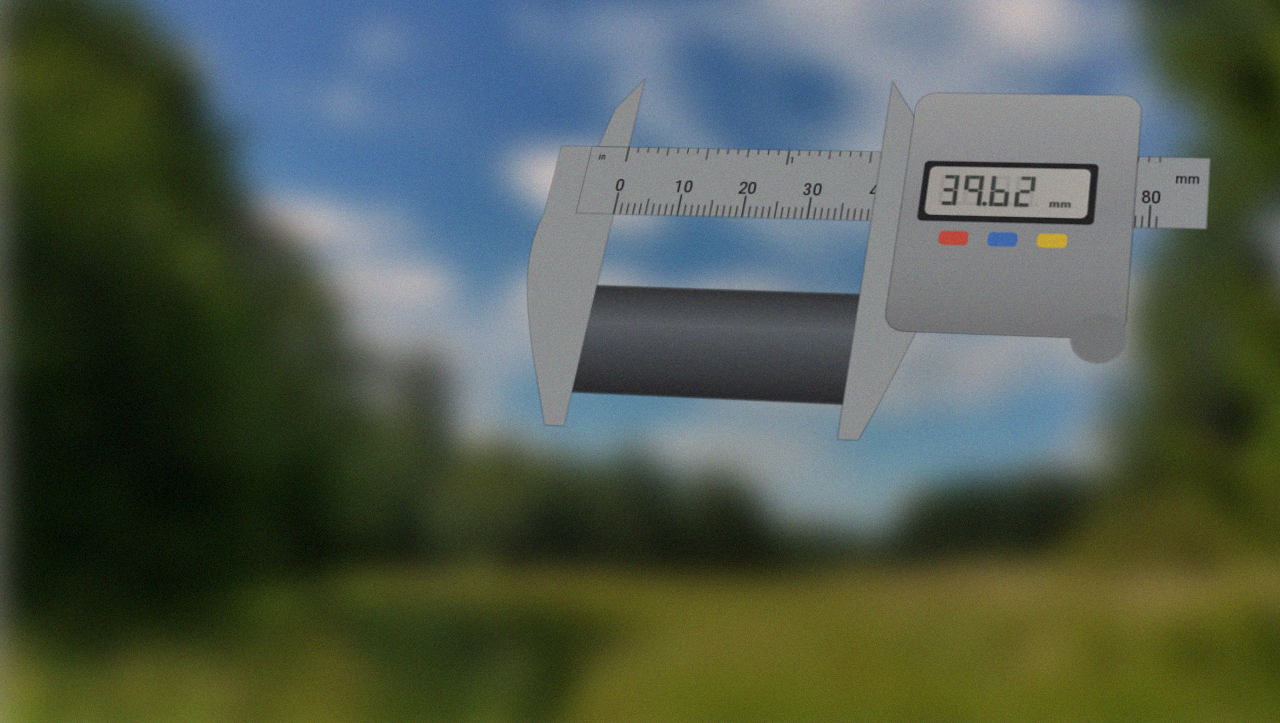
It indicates 39.62; mm
